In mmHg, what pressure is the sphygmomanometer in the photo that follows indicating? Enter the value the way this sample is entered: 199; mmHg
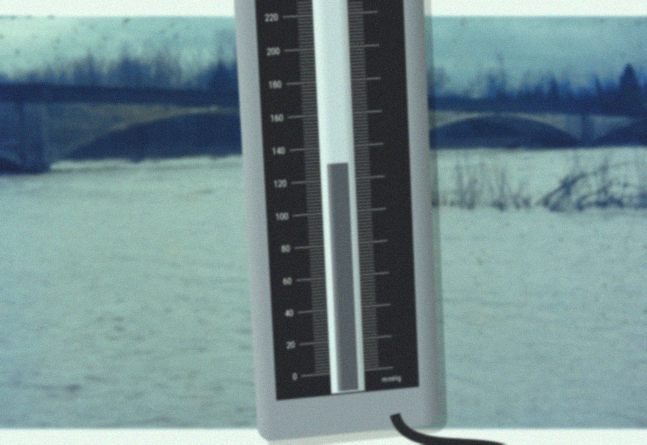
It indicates 130; mmHg
